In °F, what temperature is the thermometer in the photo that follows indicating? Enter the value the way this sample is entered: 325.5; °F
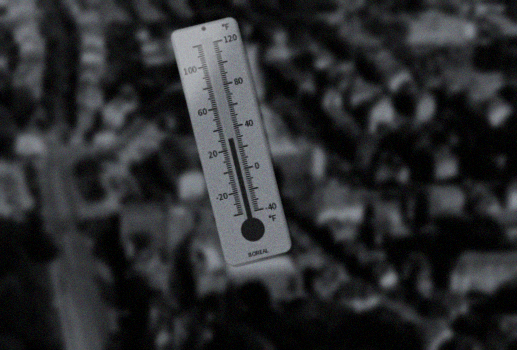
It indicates 30; °F
